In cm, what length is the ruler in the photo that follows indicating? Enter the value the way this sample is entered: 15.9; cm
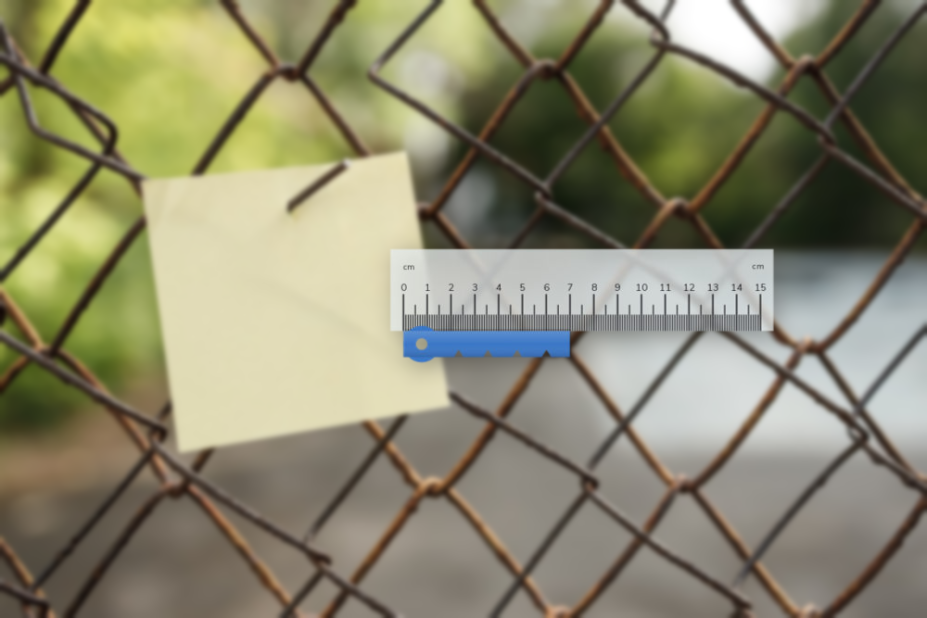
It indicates 7; cm
